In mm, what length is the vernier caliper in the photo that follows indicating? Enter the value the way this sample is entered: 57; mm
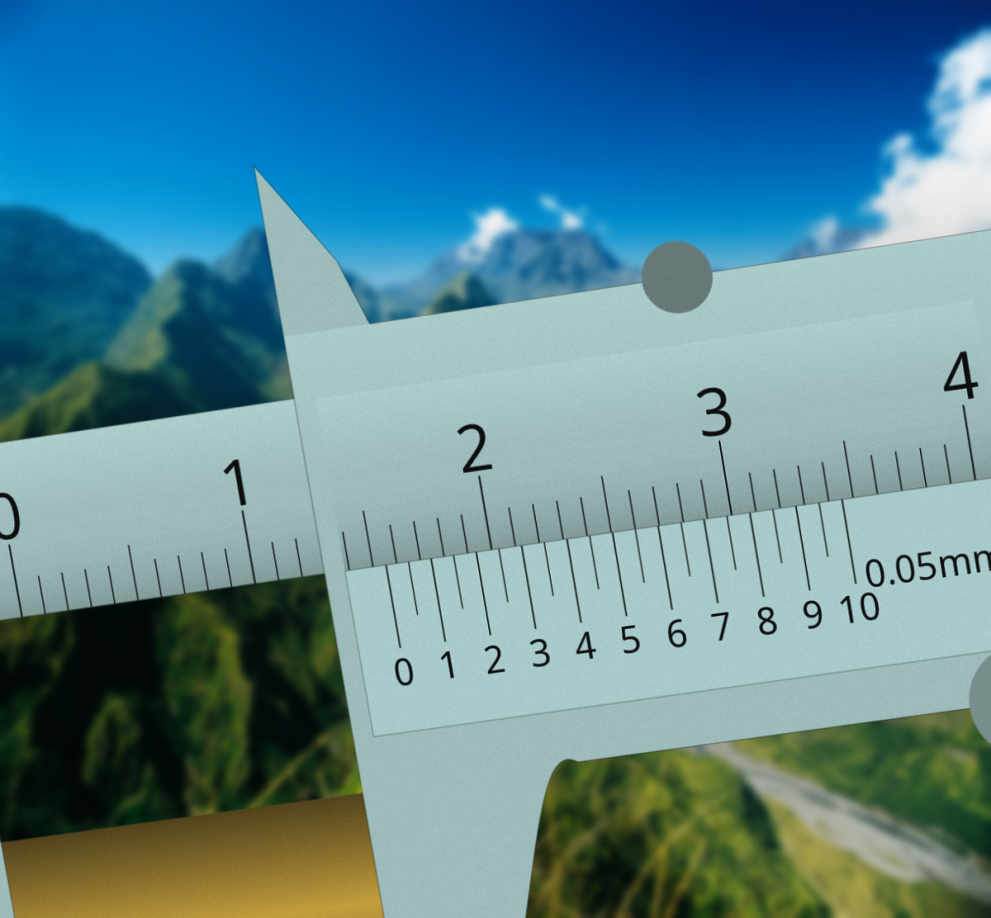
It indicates 15.55; mm
